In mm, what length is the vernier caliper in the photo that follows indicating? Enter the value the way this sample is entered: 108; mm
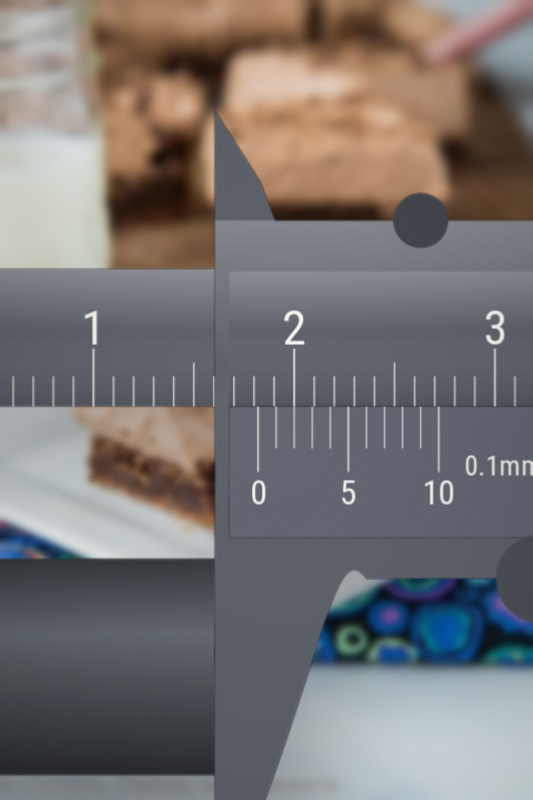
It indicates 18.2; mm
